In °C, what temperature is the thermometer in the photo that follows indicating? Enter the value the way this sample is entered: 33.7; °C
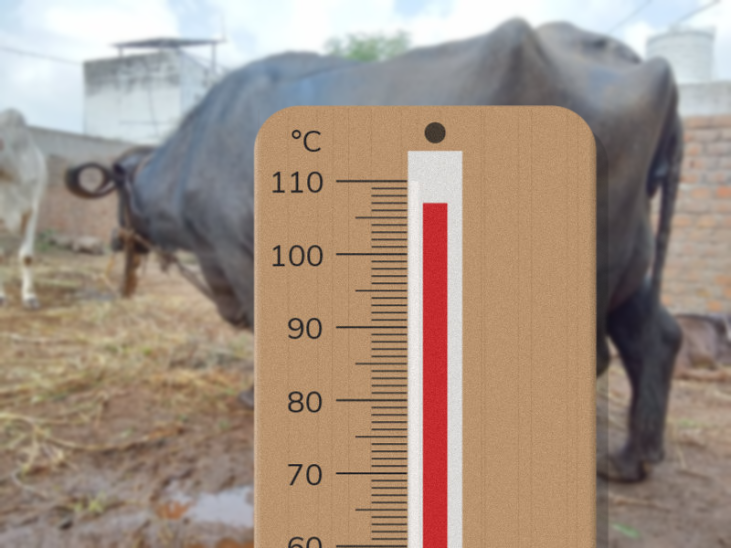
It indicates 107; °C
